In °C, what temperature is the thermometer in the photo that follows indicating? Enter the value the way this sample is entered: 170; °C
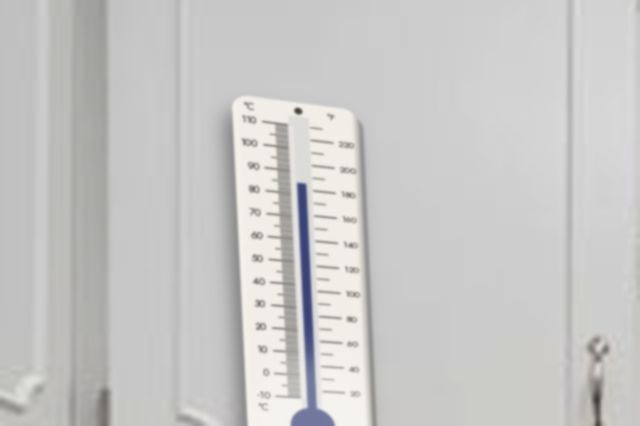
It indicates 85; °C
